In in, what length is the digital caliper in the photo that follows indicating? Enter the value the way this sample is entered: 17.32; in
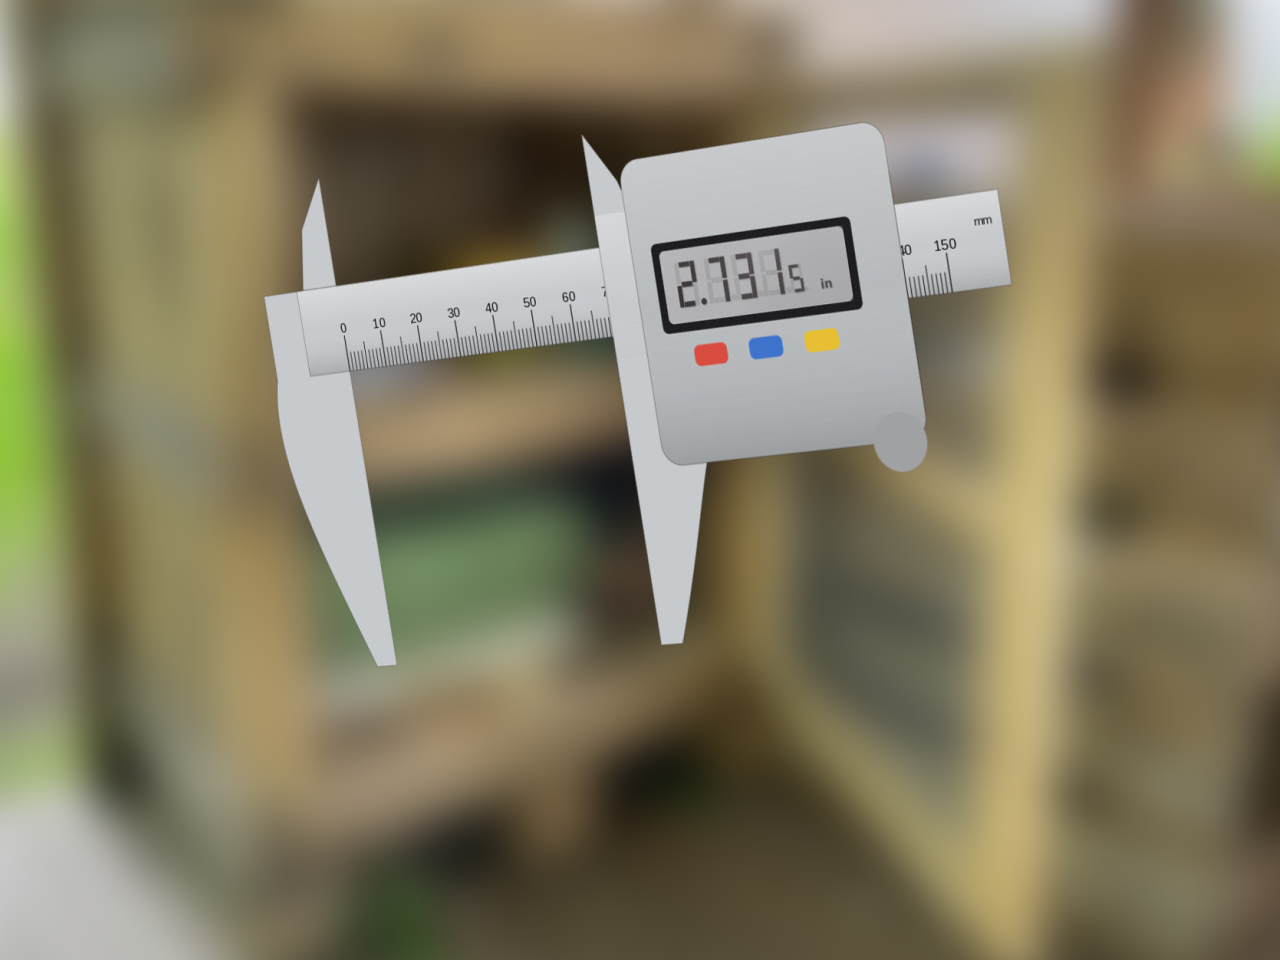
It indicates 2.7315; in
